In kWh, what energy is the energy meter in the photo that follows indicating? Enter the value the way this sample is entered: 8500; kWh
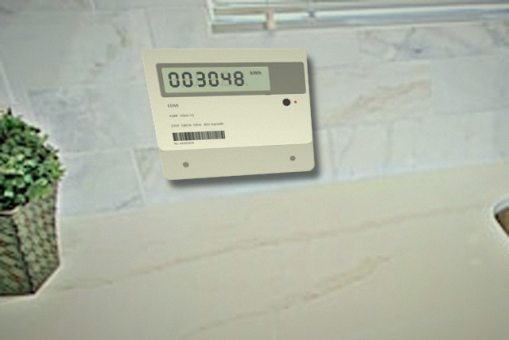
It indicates 3048; kWh
